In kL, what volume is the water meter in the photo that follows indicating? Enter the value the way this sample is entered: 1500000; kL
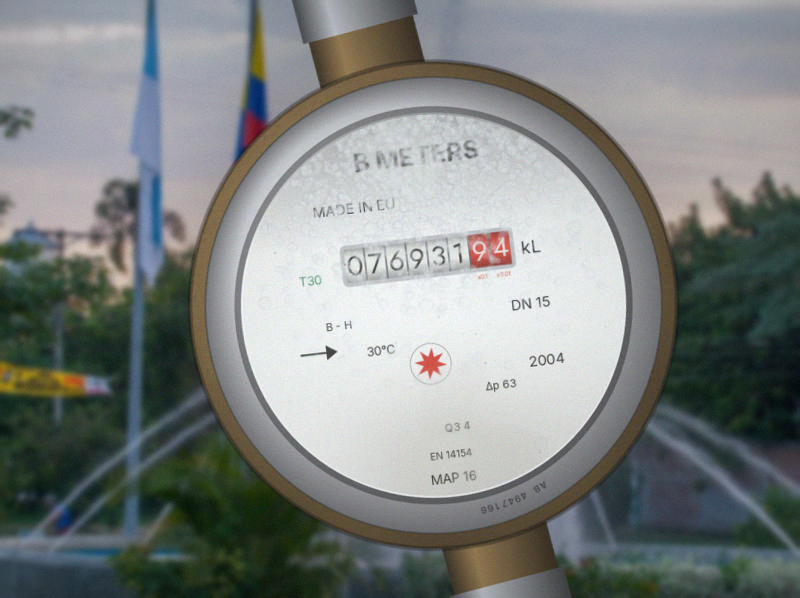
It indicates 76931.94; kL
